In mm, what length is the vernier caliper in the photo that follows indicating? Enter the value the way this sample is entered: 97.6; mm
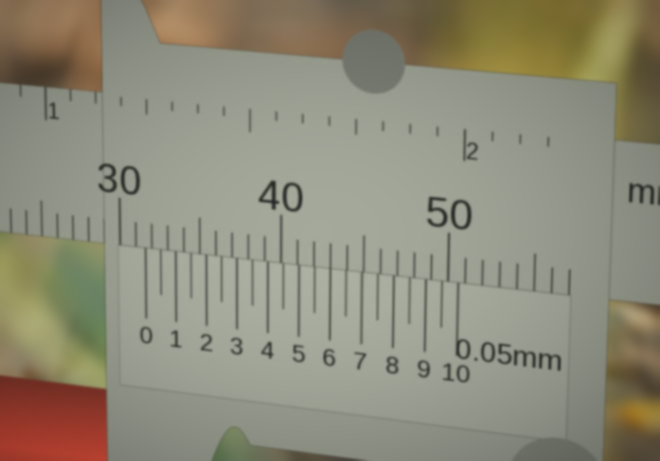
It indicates 31.6; mm
